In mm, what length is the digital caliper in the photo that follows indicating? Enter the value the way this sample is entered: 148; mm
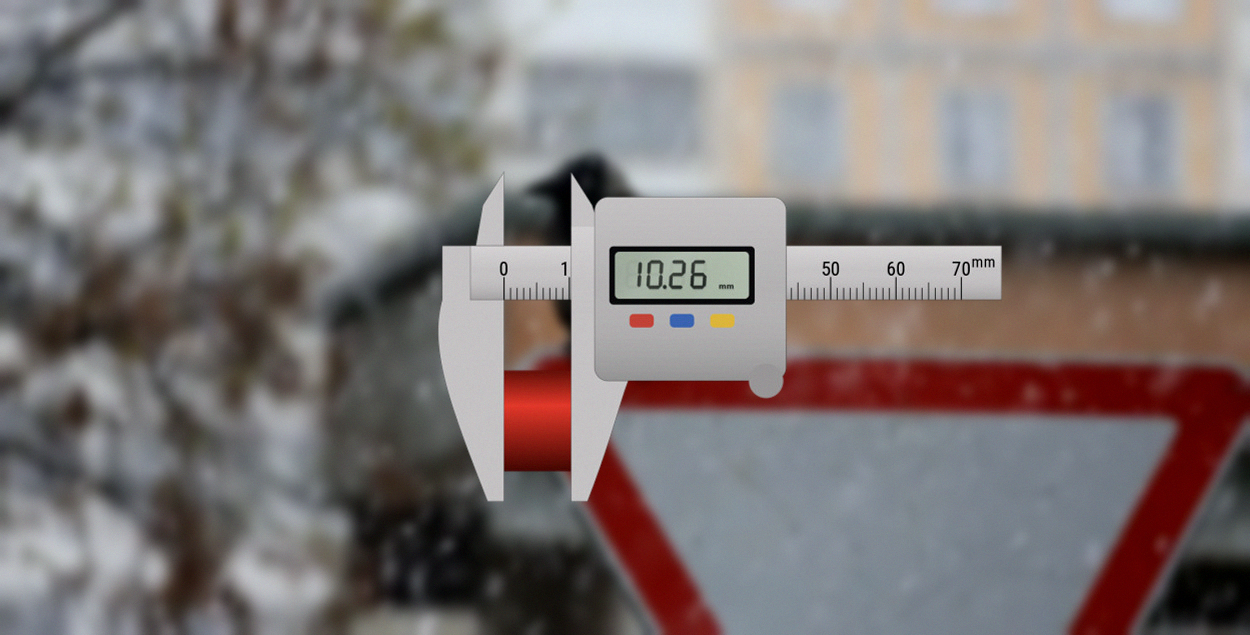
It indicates 10.26; mm
